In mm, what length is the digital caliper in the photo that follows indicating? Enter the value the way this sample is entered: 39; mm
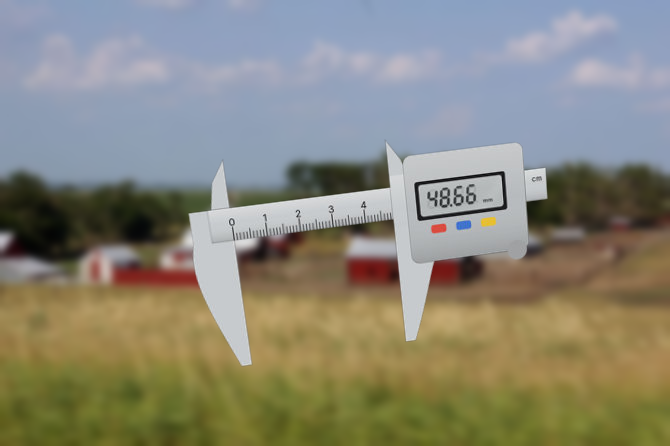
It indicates 48.66; mm
